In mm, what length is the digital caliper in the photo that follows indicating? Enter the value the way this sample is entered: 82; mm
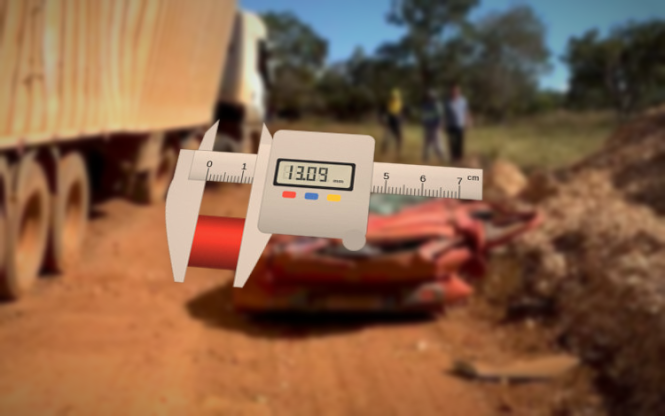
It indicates 13.09; mm
